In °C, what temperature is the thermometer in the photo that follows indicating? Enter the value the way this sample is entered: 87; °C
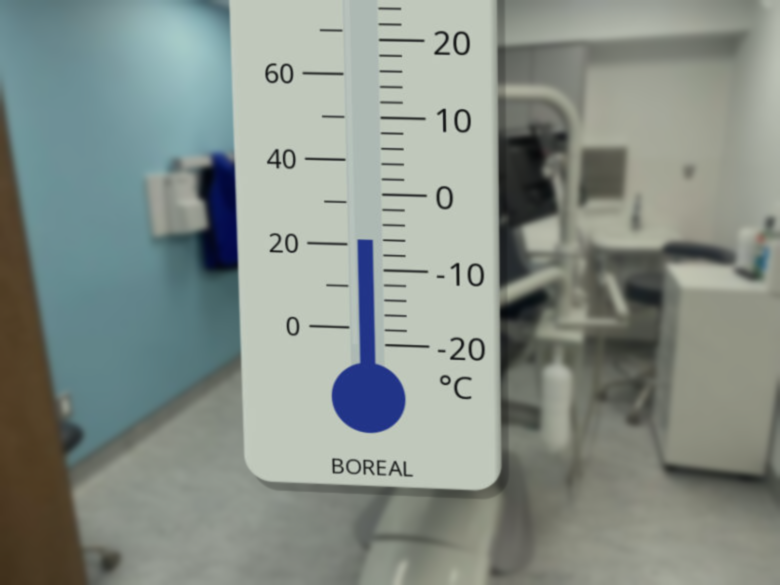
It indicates -6; °C
